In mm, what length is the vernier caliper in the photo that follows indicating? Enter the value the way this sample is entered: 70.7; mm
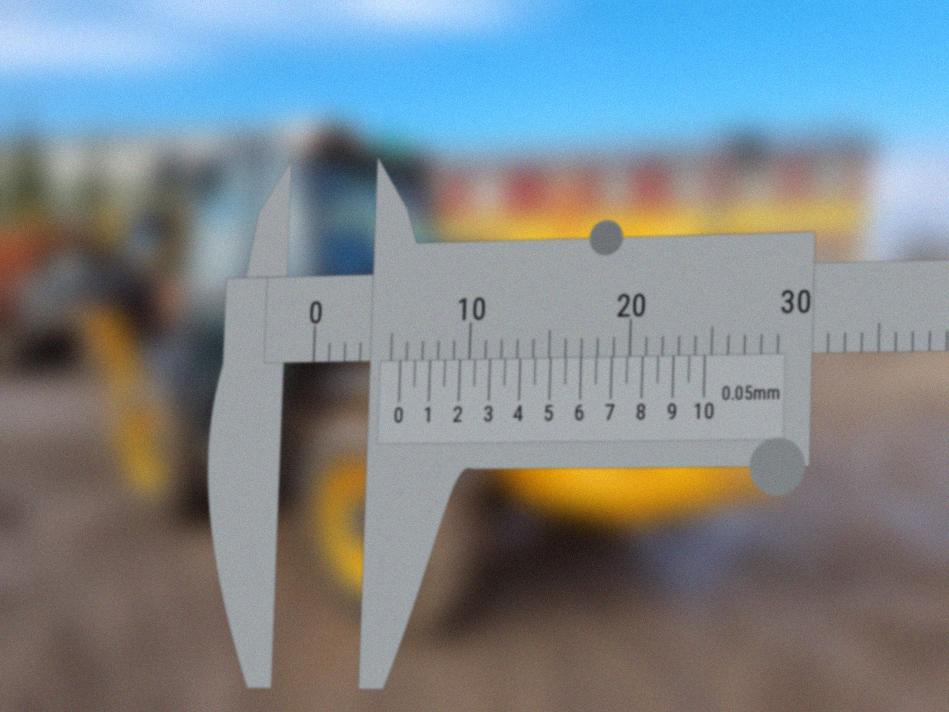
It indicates 5.6; mm
